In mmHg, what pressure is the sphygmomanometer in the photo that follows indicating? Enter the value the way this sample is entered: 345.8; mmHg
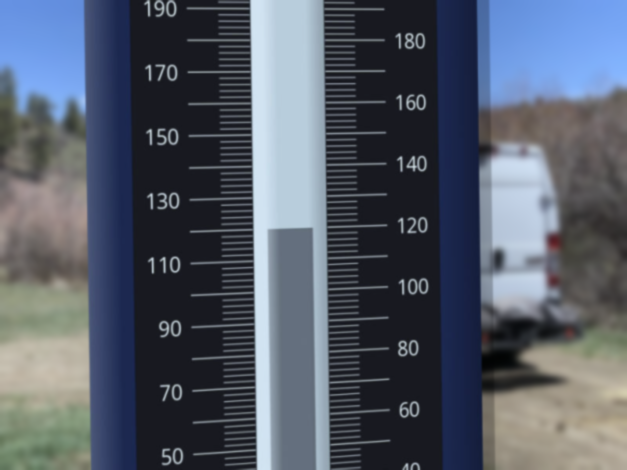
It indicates 120; mmHg
